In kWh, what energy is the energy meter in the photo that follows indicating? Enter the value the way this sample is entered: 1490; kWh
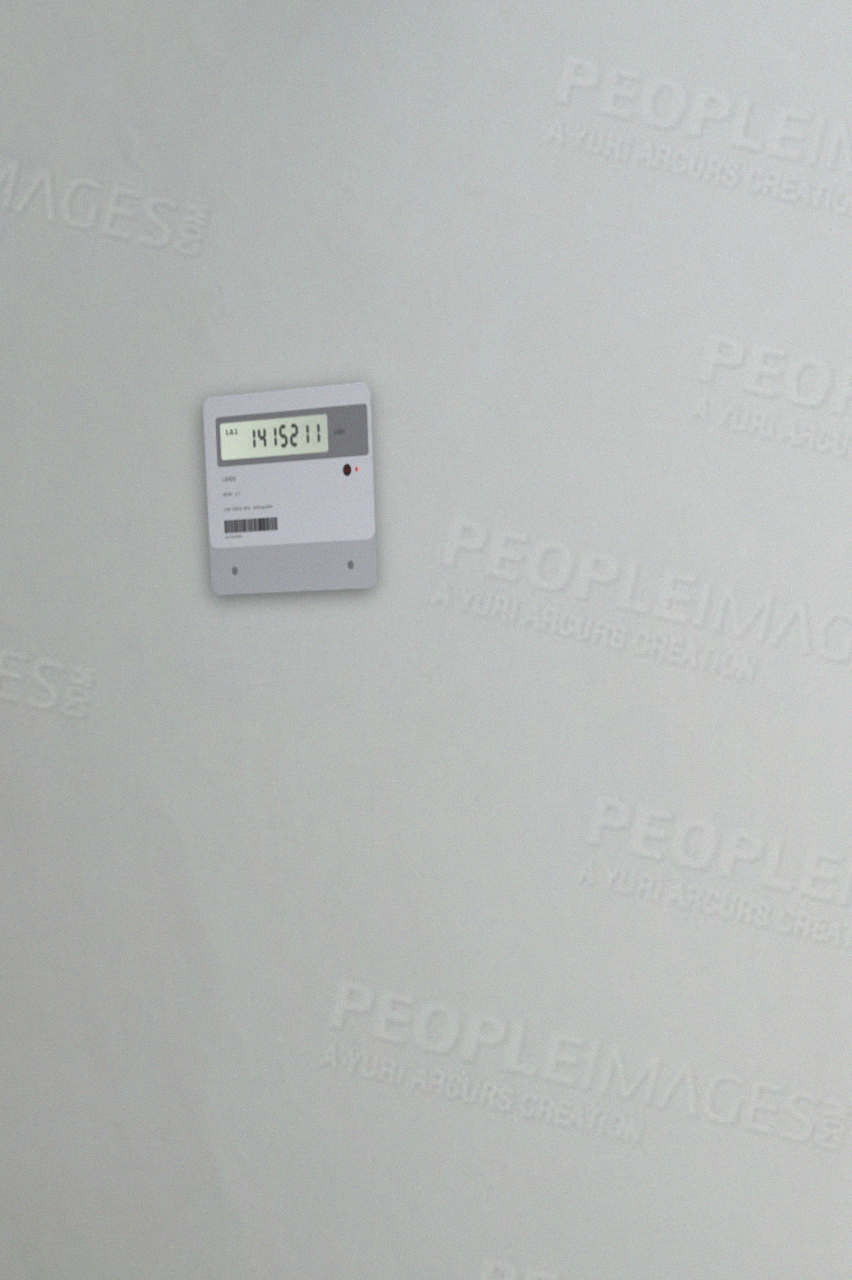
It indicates 1415211; kWh
